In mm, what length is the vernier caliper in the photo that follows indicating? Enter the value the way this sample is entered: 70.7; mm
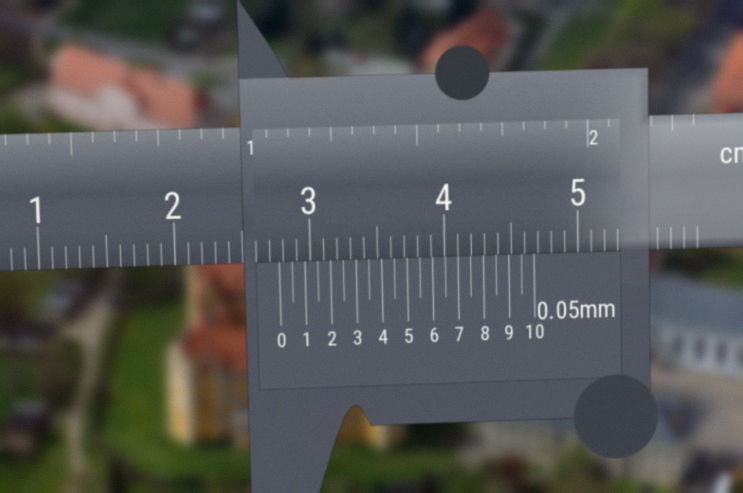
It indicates 27.7; mm
